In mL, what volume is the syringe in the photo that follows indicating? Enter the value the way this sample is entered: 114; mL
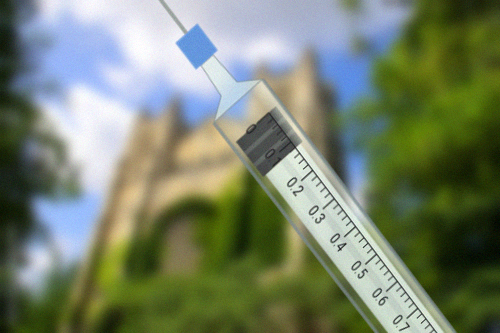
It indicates 0; mL
